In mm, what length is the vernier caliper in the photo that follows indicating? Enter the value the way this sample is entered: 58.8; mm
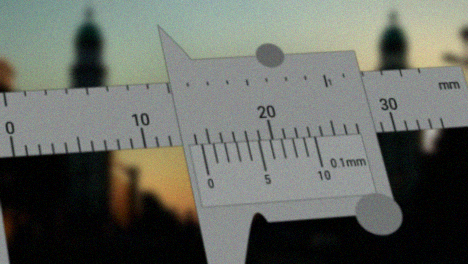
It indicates 14.4; mm
